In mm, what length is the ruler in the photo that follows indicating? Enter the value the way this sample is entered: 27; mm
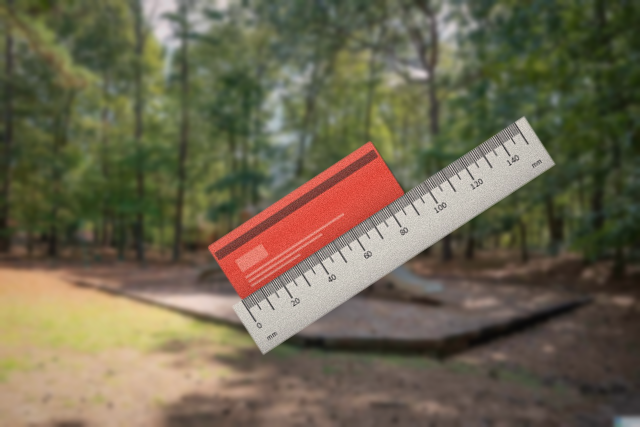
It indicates 90; mm
